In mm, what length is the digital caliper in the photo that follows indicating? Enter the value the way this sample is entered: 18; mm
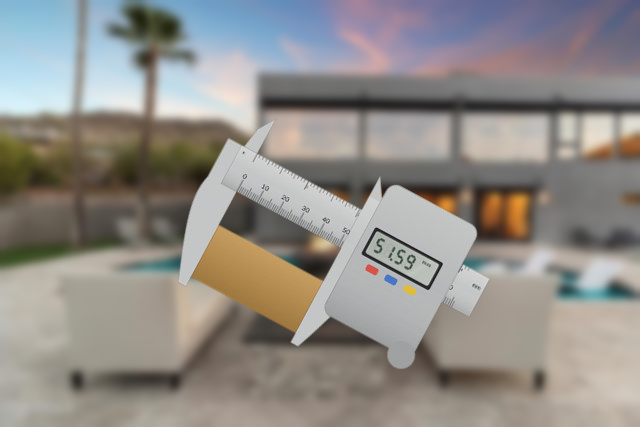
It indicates 51.59; mm
